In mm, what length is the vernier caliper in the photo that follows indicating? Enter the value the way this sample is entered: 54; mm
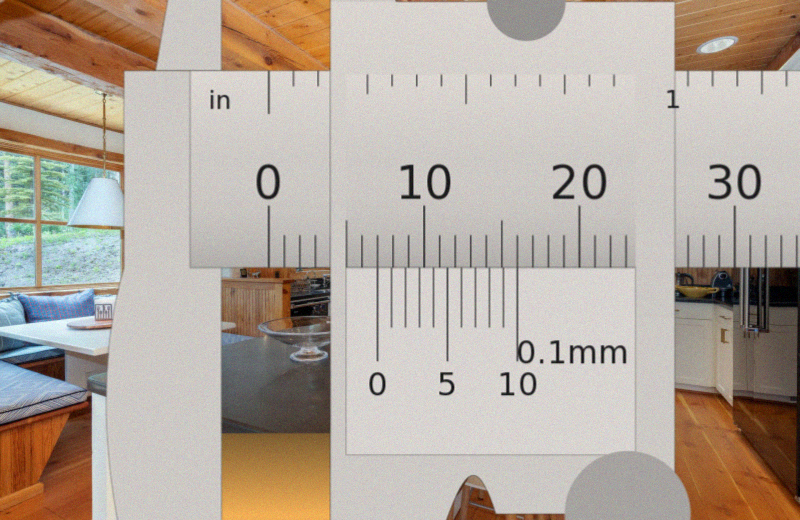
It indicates 7.0; mm
